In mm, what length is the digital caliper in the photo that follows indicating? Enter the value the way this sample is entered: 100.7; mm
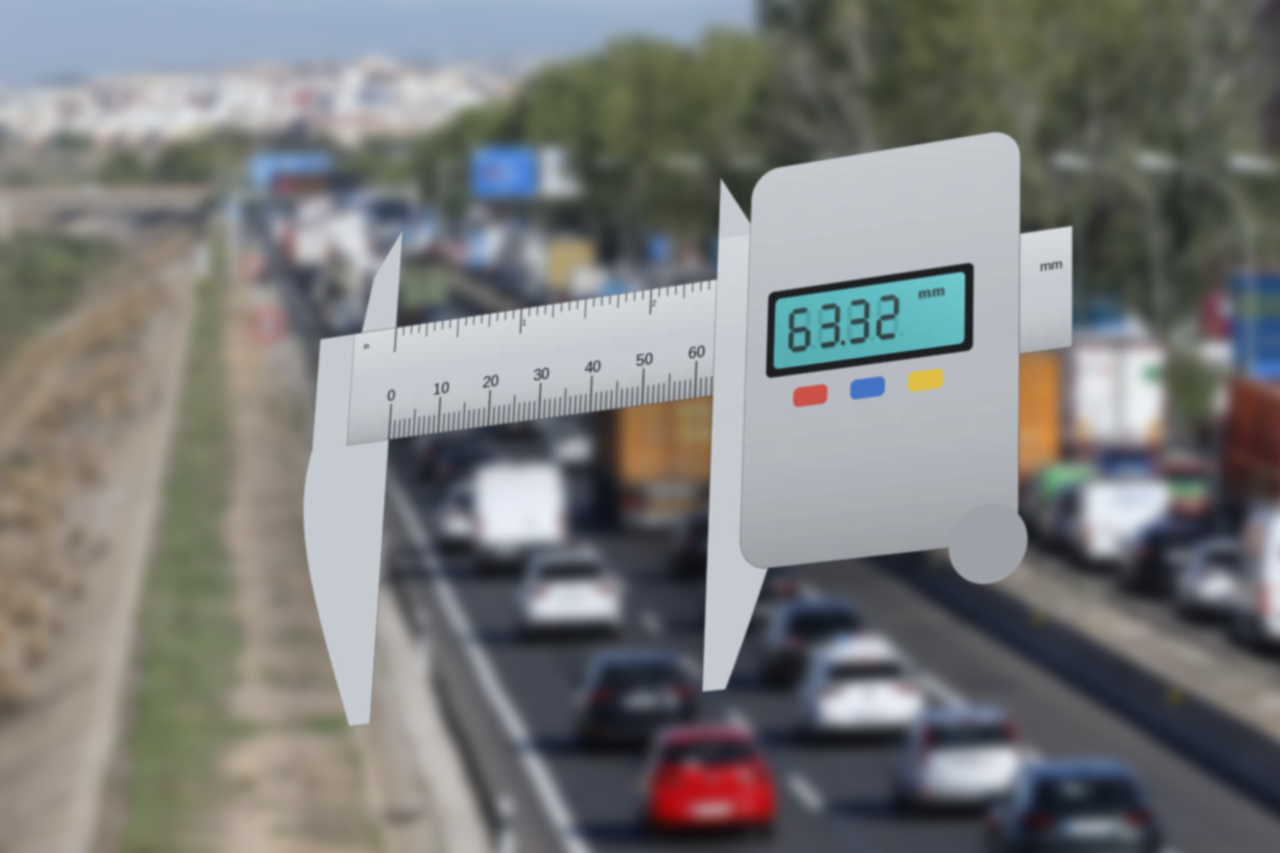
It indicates 63.32; mm
